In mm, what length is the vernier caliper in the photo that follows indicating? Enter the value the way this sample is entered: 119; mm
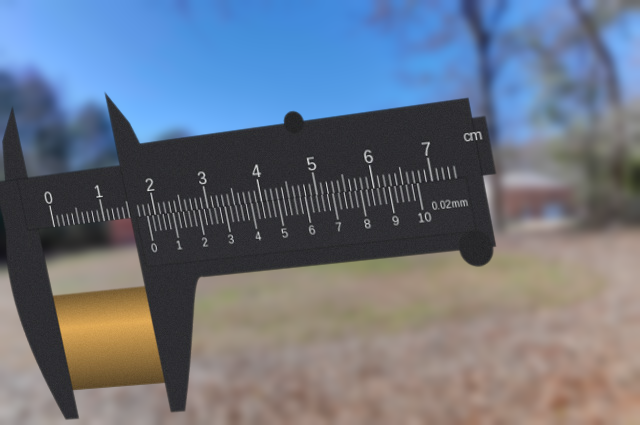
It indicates 18.5; mm
